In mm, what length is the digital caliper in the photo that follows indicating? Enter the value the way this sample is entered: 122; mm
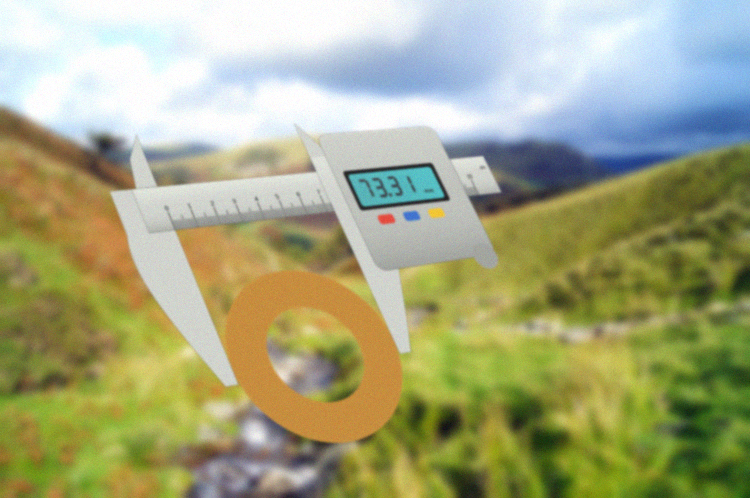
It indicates 73.31; mm
